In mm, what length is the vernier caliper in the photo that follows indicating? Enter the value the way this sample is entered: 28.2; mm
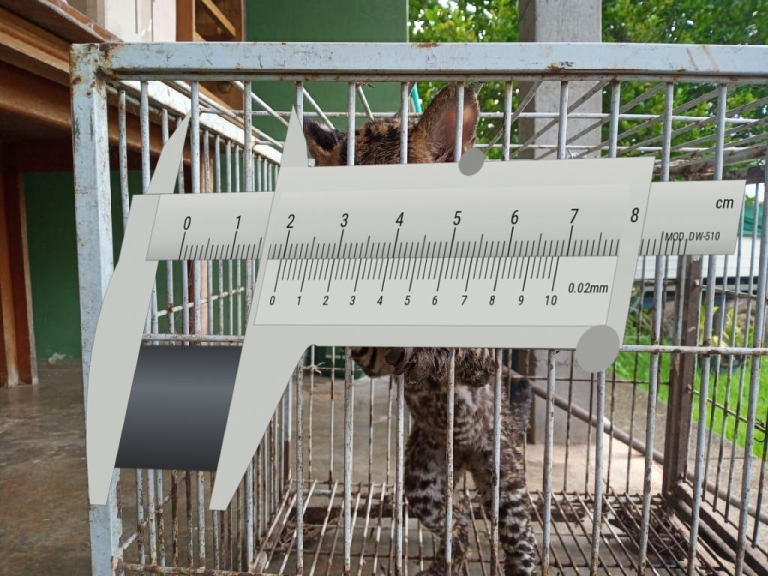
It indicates 19.6; mm
